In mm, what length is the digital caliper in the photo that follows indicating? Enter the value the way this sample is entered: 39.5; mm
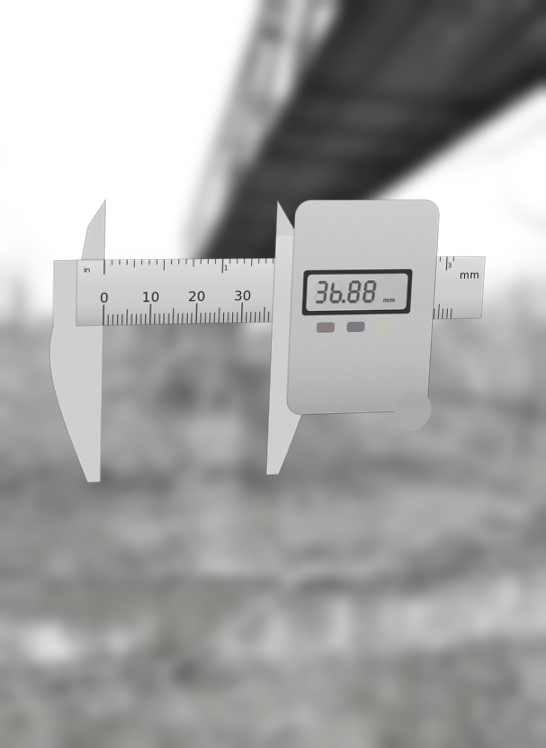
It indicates 36.88; mm
